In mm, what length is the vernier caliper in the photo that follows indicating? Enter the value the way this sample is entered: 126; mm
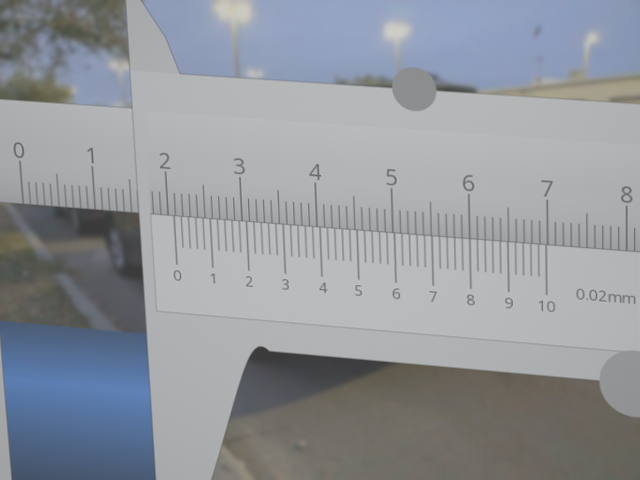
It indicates 20.8; mm
